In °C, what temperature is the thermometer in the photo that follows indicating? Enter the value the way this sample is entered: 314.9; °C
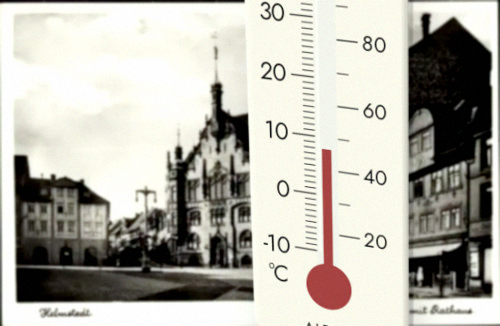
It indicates 8; °C
